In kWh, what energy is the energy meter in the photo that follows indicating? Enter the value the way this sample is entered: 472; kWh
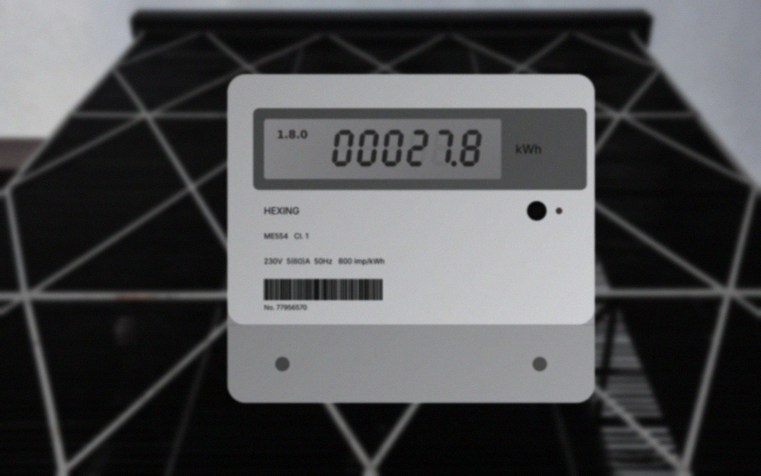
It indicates 27.8; kWh
